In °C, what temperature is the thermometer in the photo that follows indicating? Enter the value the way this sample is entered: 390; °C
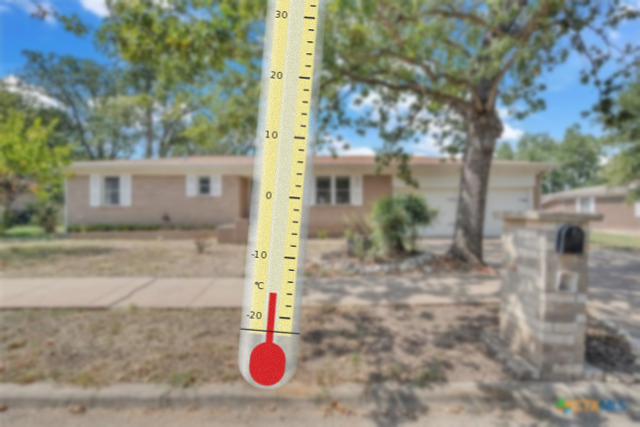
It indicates -16; °C
